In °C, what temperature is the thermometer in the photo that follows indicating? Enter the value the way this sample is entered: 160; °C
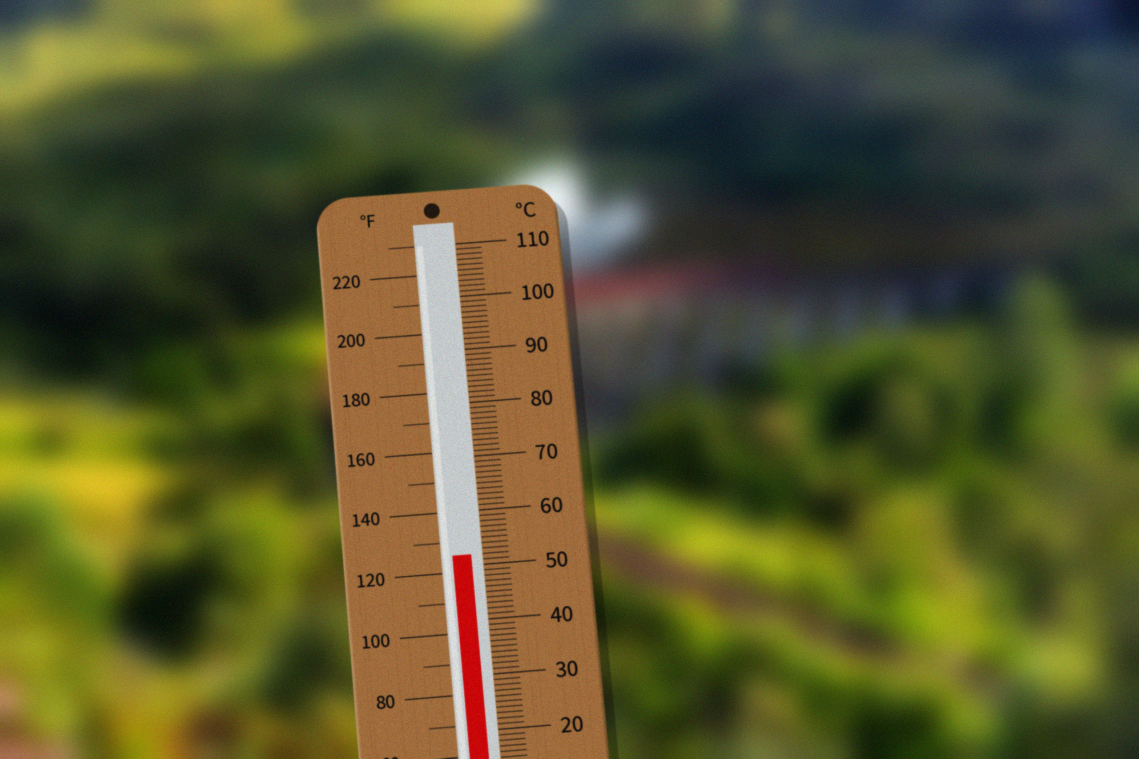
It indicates 52; °C
